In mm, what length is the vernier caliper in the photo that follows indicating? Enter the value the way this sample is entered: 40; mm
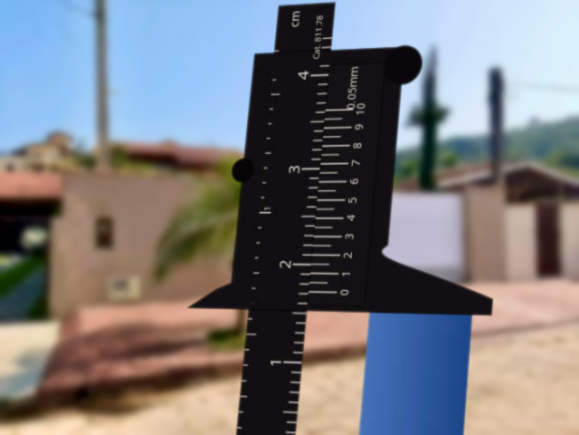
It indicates 17.2; mm
